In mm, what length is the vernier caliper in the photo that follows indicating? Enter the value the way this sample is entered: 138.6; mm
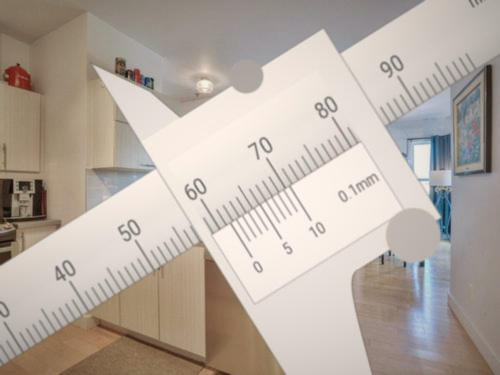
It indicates 61.6; mm
